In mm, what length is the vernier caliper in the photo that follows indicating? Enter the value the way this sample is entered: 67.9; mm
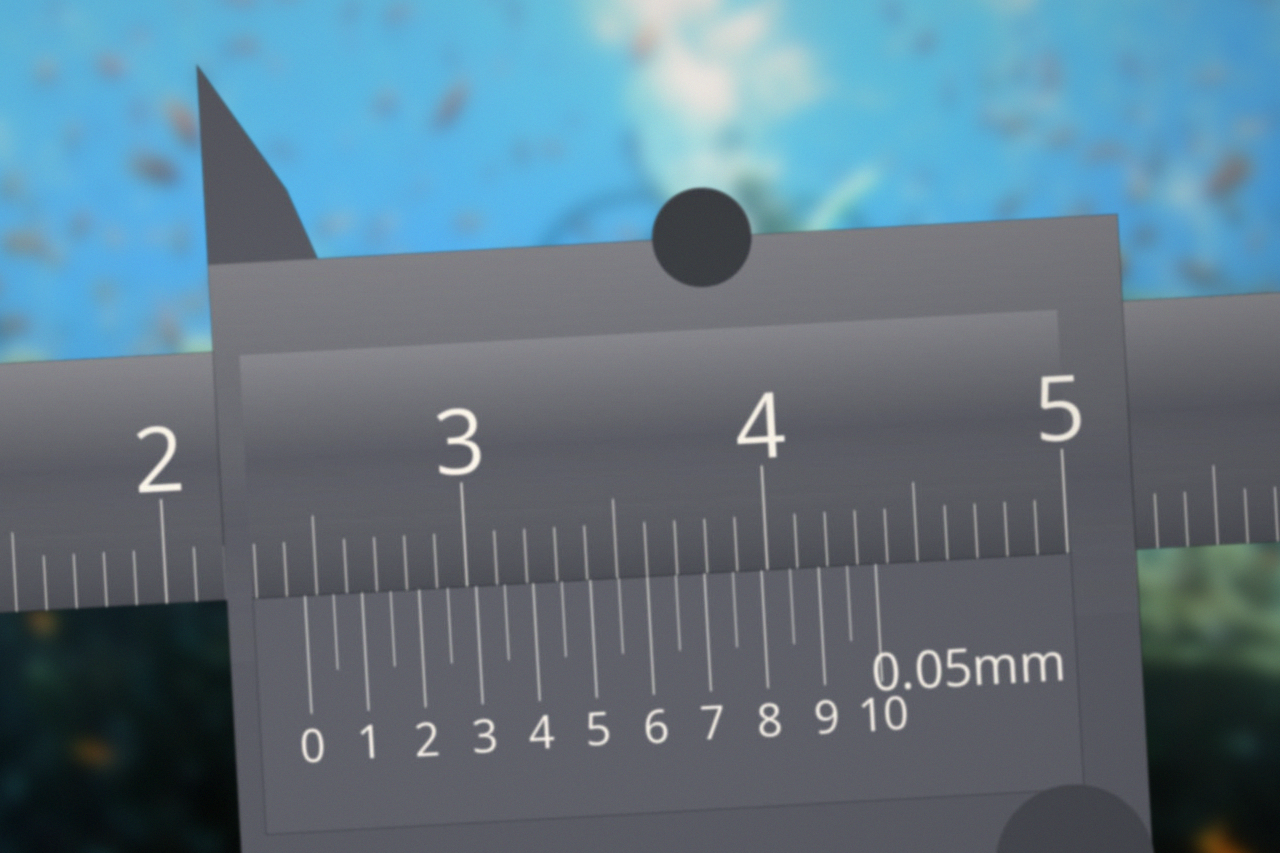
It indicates 24.6; mm
